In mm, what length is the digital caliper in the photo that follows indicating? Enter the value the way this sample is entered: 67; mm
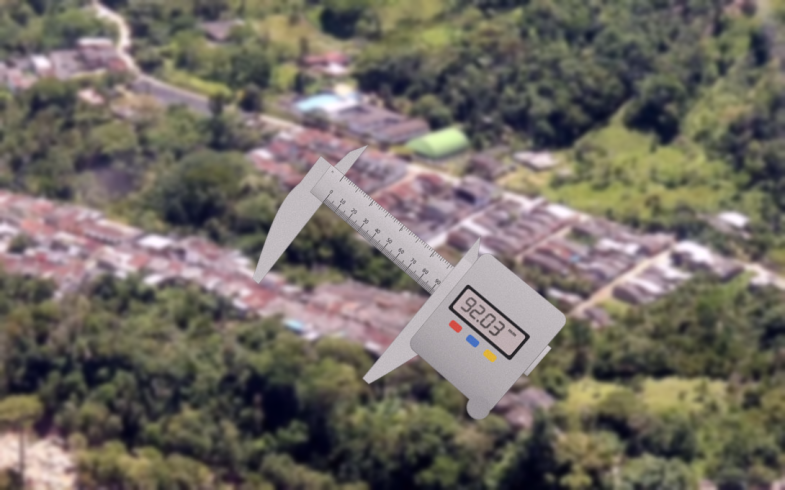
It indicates 92.03; mm
